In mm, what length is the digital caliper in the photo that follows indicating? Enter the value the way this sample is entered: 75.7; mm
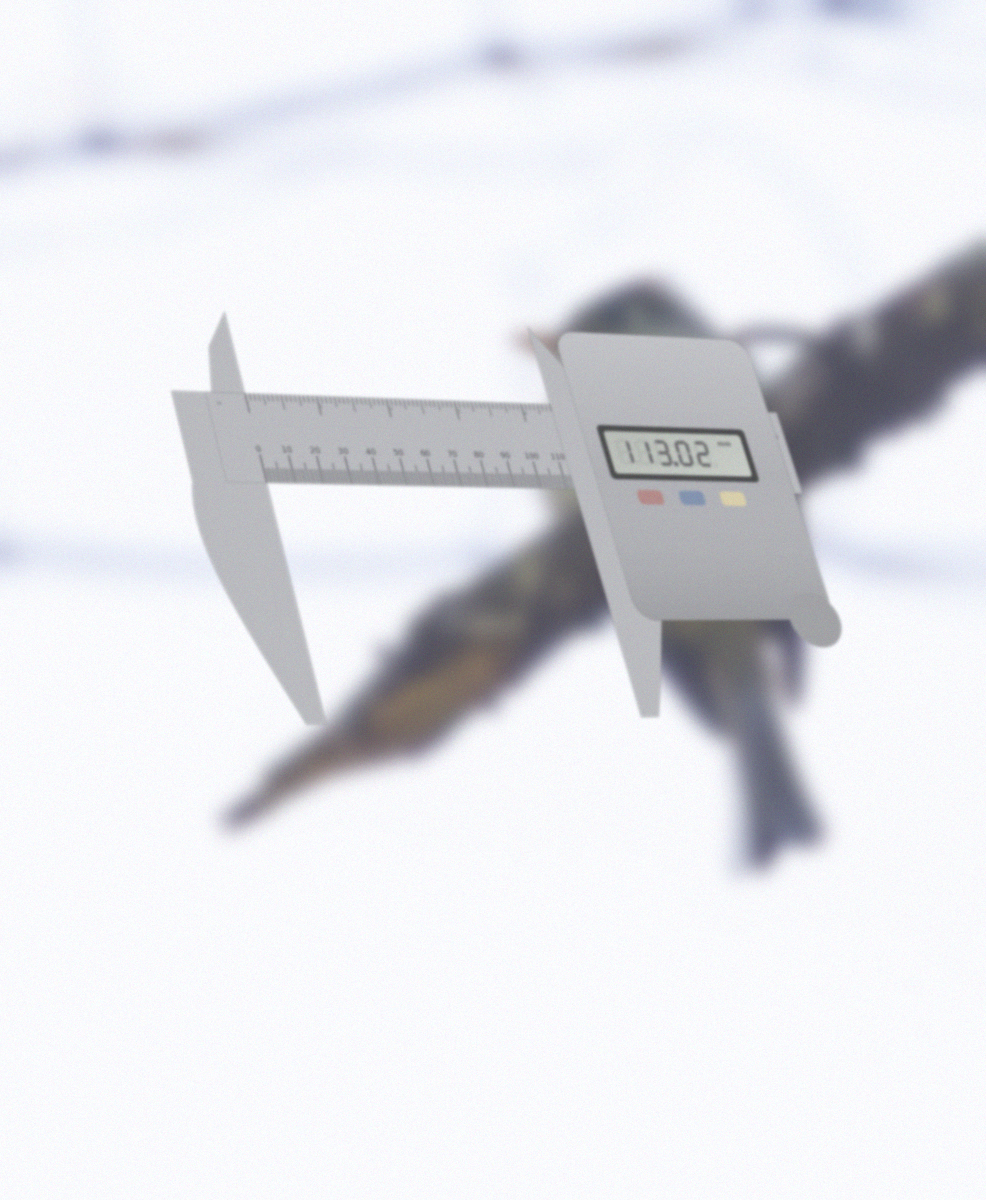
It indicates 113.02; mm
